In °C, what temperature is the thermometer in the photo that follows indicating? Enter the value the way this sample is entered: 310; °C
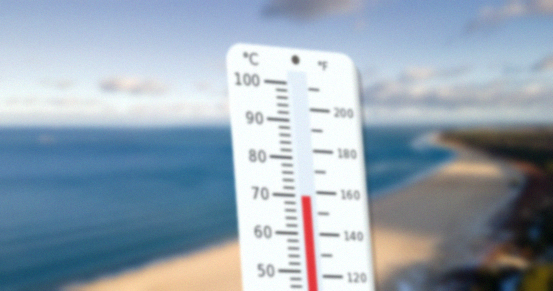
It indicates 70; °C
